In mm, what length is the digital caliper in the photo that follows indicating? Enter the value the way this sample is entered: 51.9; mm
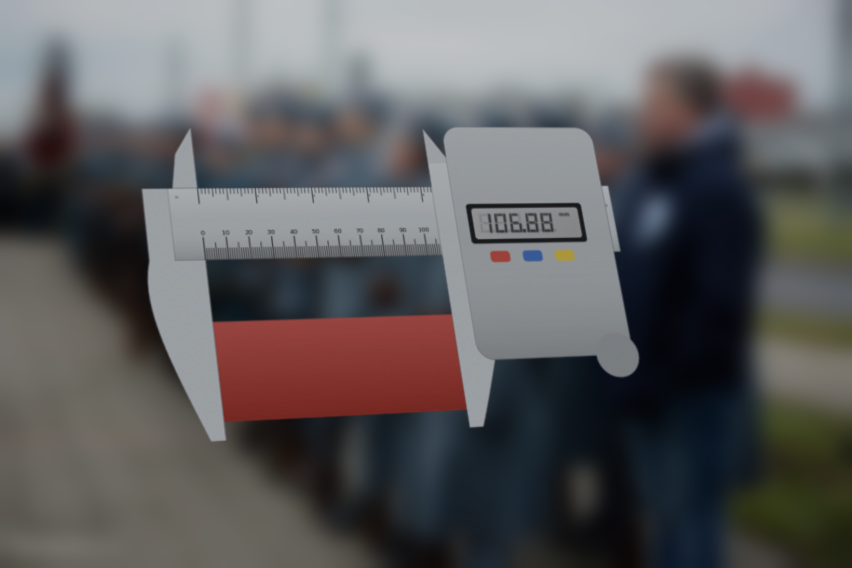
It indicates 106.88; mm
